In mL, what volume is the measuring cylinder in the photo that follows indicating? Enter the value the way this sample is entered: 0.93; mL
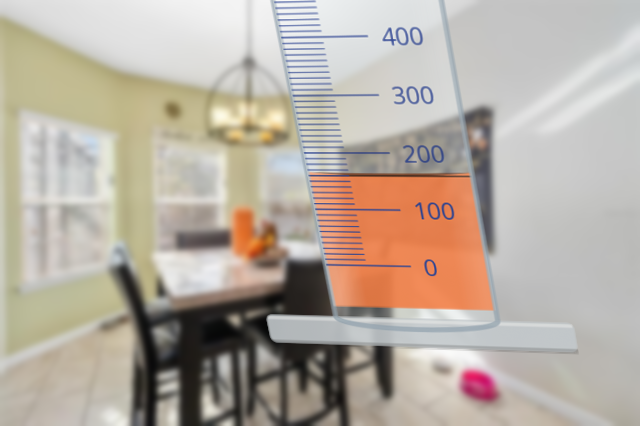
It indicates 160; mL
